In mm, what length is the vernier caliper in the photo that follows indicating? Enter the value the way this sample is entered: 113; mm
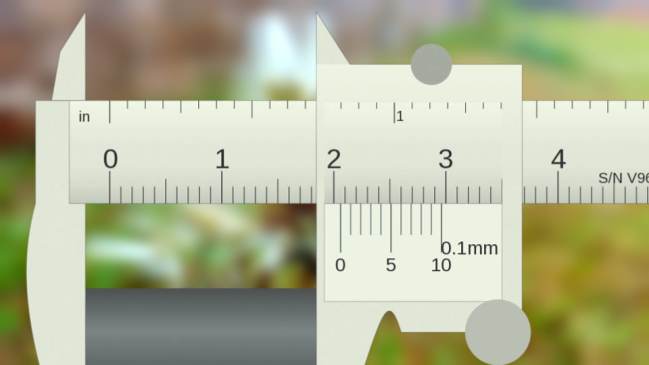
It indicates 20.6; mm
